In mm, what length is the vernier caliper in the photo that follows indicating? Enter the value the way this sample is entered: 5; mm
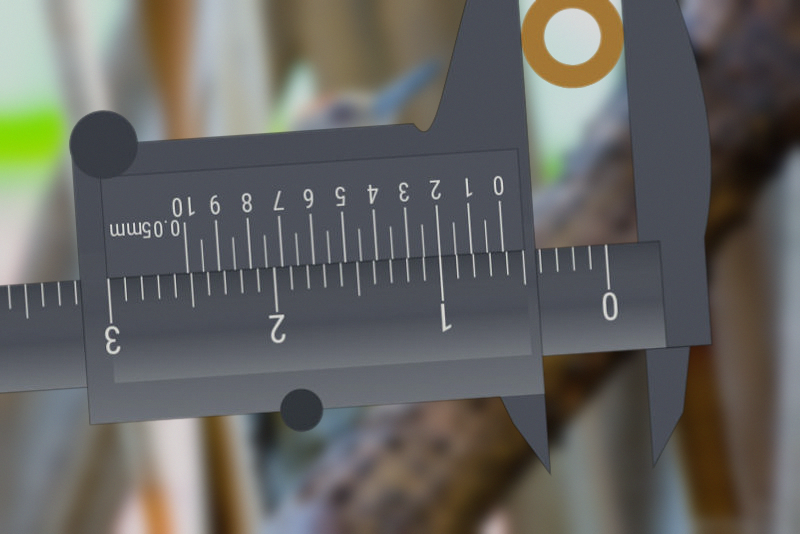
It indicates 6.2; mm
